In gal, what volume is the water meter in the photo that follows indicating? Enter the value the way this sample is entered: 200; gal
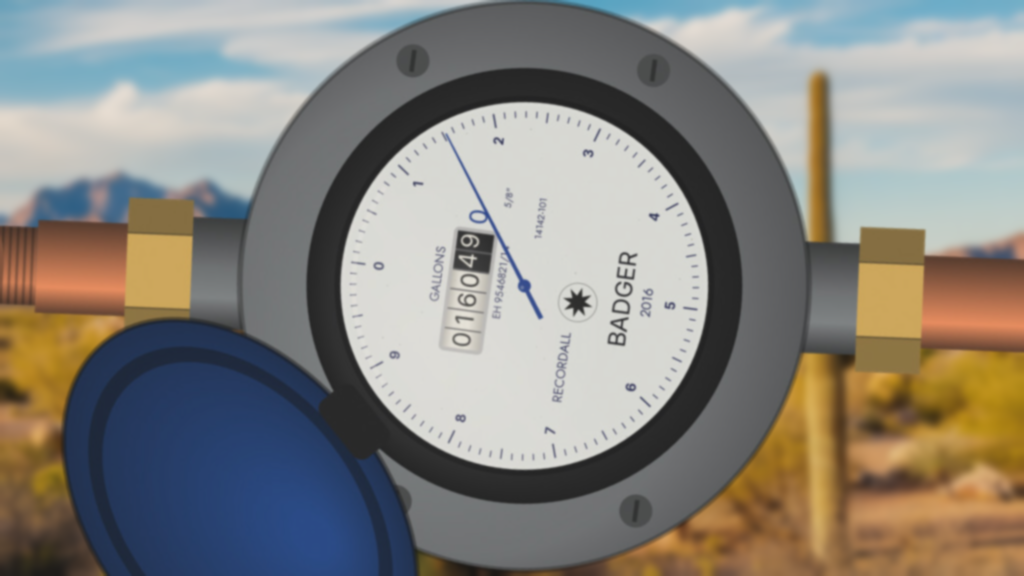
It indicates 160491.5; gal
